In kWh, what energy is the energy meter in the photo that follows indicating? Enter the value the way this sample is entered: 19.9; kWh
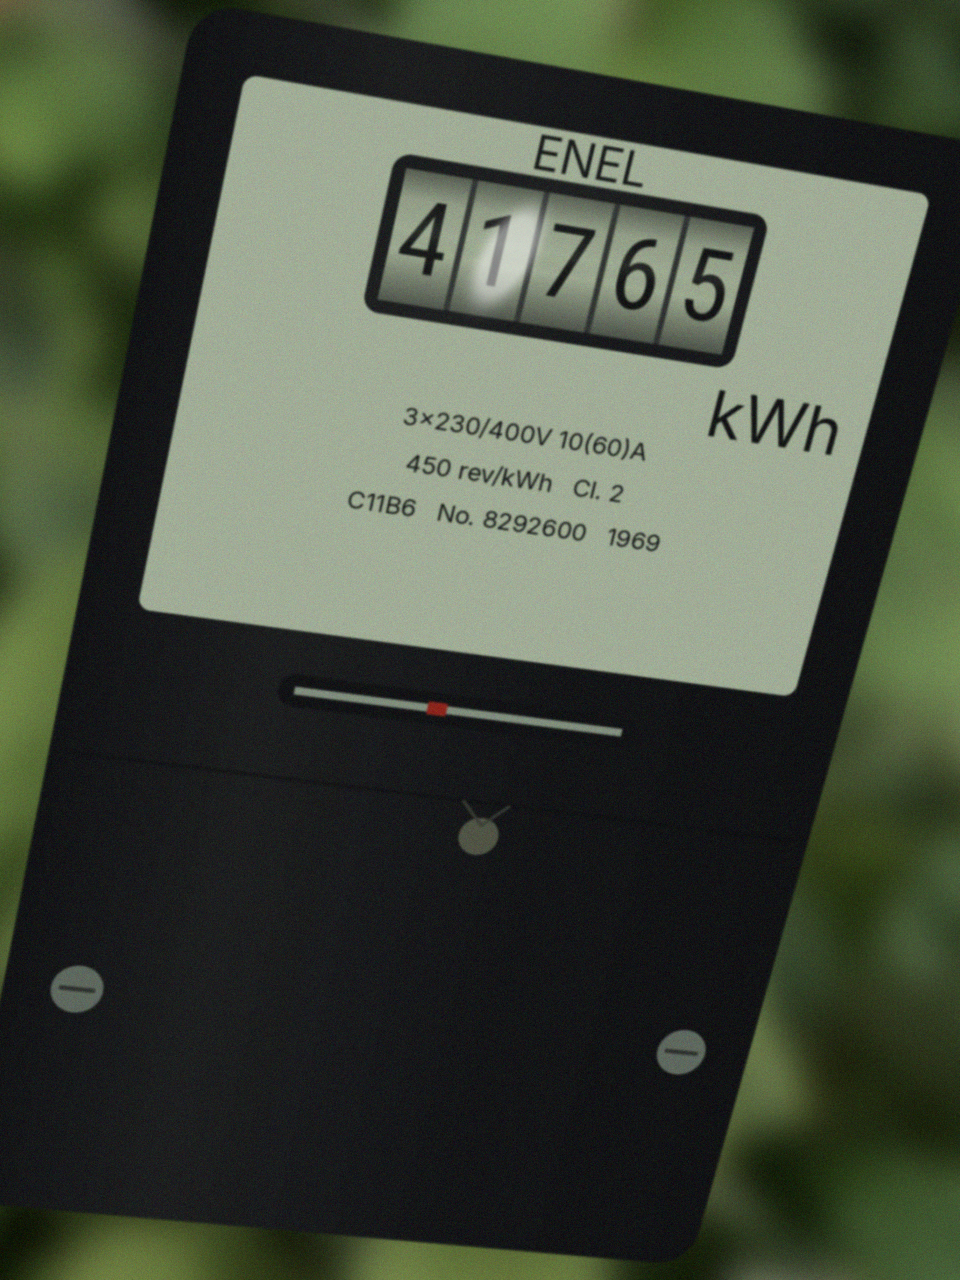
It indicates 41765; kWh
